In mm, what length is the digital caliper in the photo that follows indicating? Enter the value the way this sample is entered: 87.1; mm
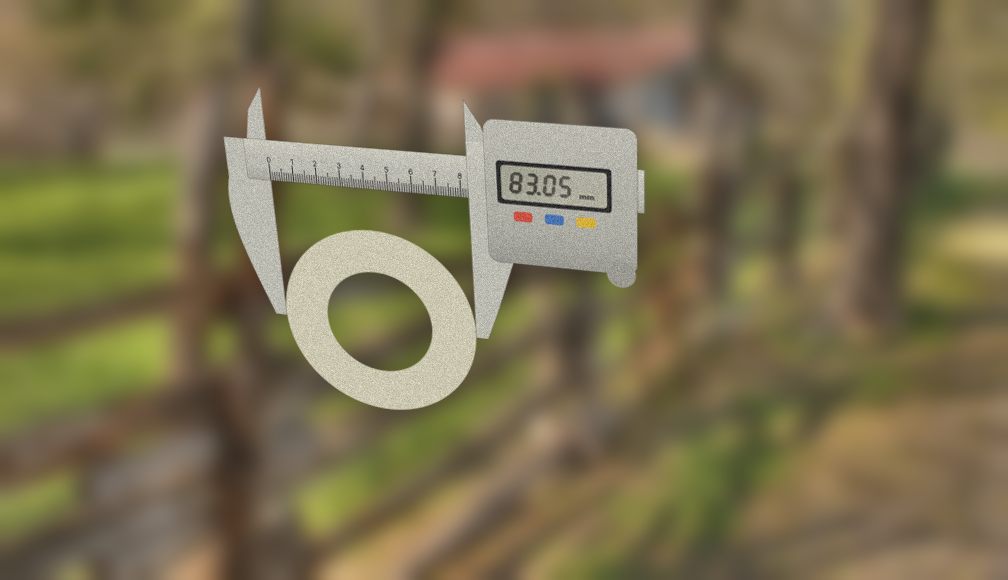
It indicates 83.05; mm
